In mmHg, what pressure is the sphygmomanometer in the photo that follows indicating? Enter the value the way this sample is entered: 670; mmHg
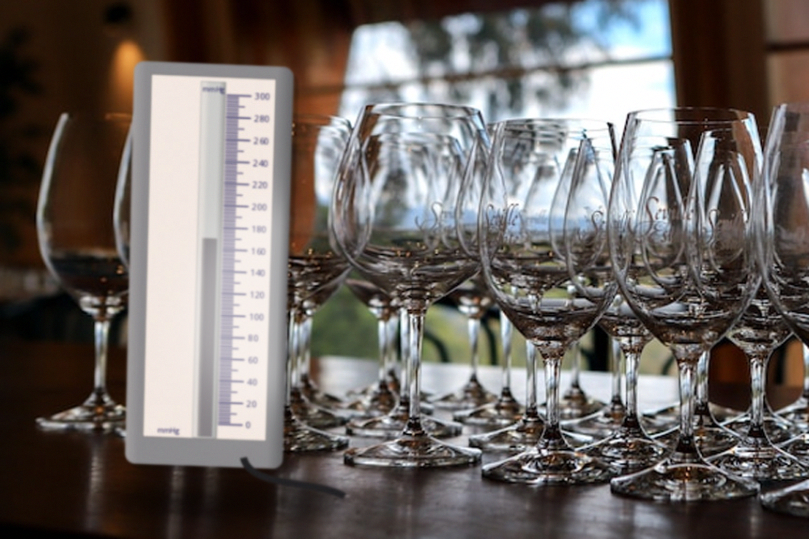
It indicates 170; mmHg
